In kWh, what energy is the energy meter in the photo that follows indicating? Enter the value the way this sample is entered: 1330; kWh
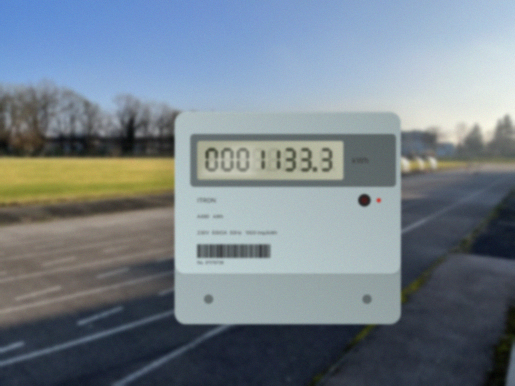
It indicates 1133.3; kWh
